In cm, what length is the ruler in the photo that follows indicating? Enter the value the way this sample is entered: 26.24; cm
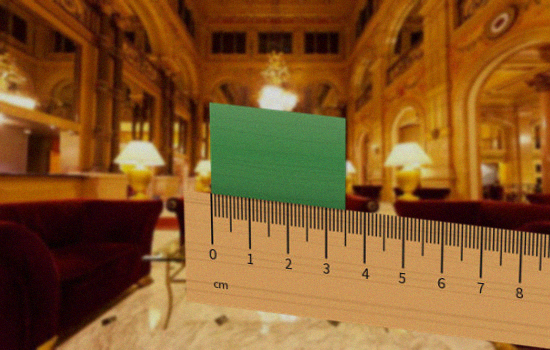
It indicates 3.5; cm
